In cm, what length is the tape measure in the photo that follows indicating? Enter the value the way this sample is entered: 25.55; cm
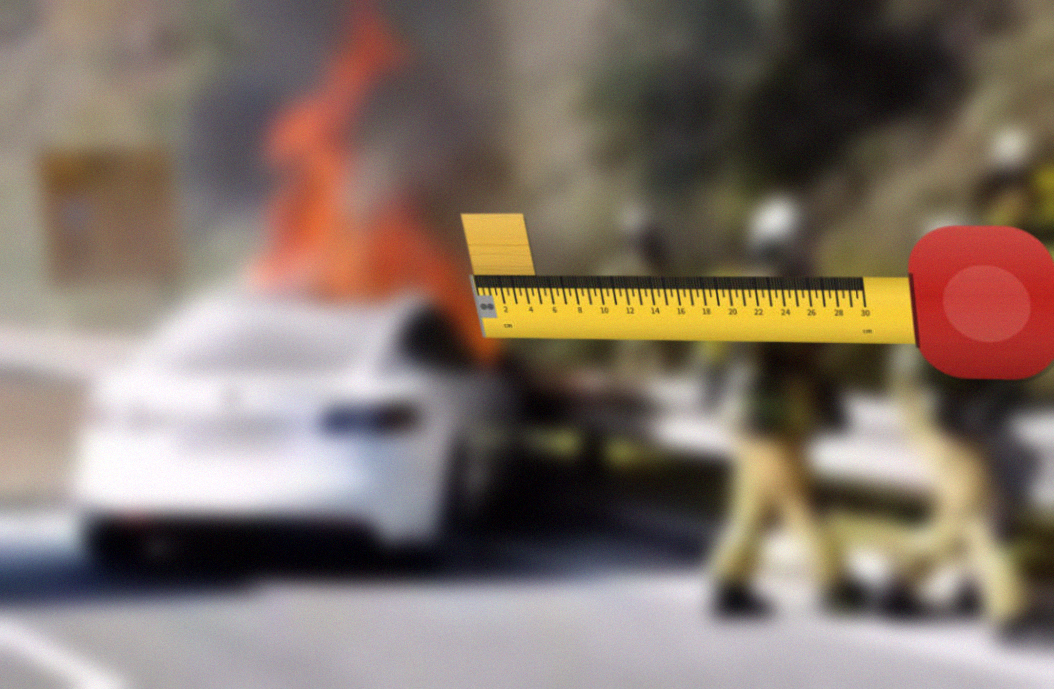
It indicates 5; cm
